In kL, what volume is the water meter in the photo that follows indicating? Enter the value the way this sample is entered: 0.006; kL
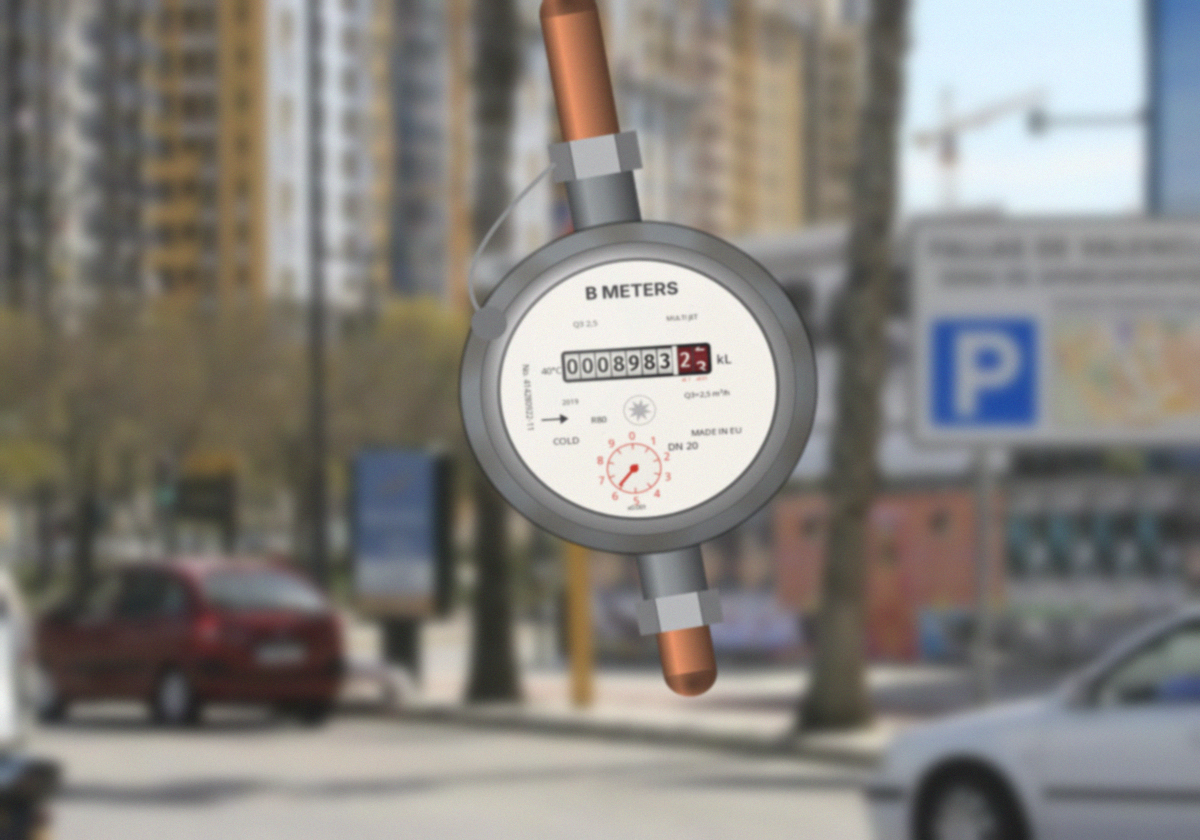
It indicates 8983.226; kL
